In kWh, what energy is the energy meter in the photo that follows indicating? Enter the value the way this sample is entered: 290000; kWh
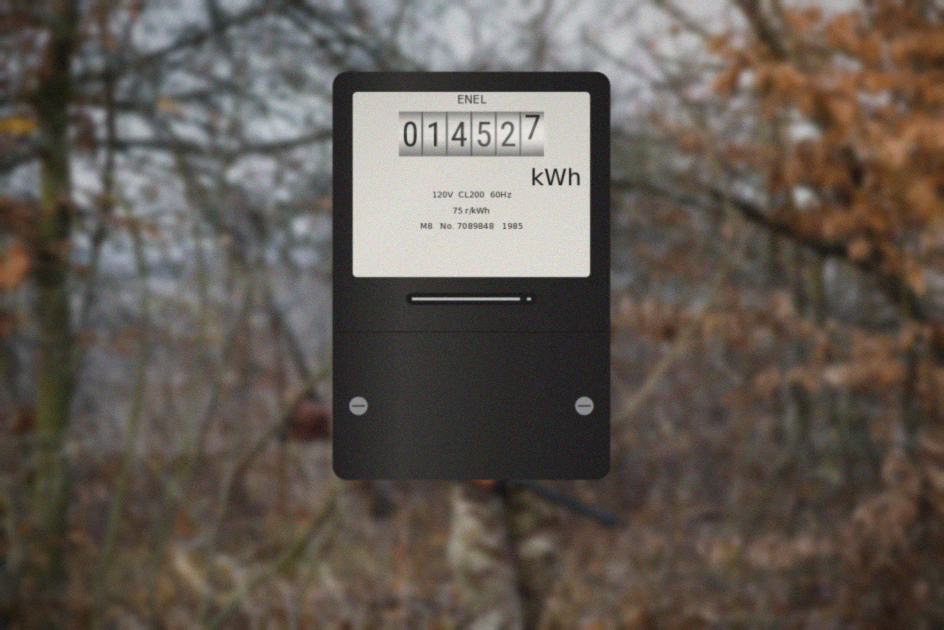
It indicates 14527; kWh
